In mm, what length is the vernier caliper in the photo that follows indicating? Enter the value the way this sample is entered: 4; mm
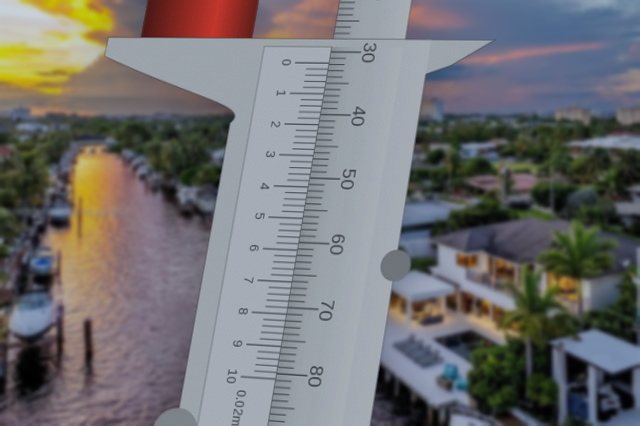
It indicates 31.8; mm
